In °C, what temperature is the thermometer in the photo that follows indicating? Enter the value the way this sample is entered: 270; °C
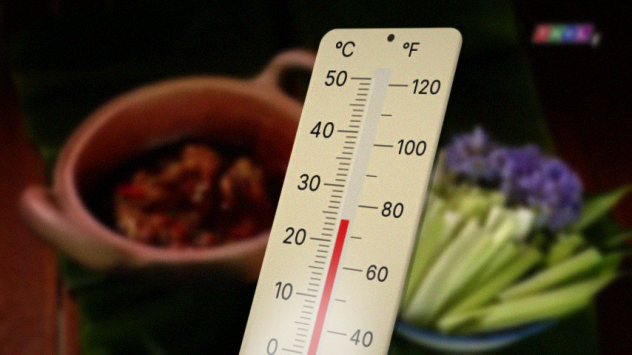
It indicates 24; °C
